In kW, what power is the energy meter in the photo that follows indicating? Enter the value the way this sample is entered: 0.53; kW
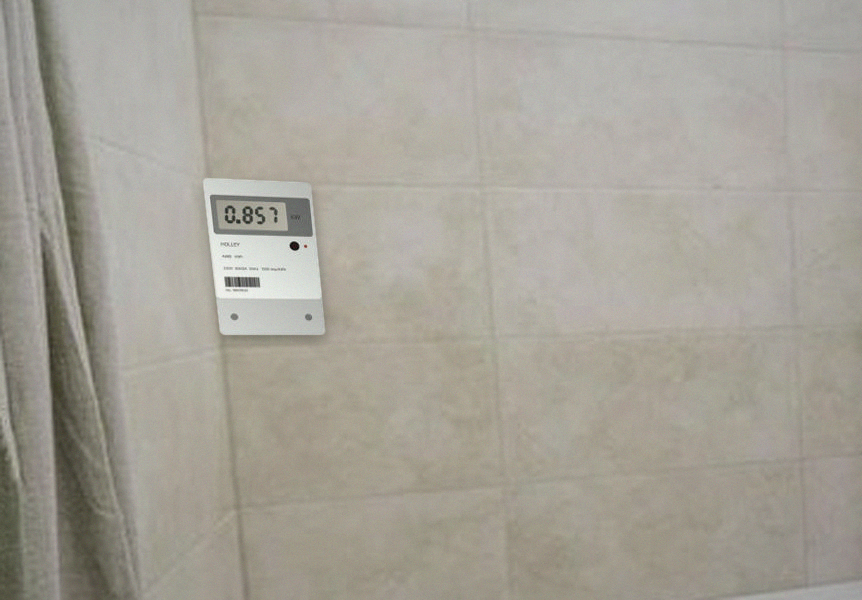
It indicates 0.857; kW
